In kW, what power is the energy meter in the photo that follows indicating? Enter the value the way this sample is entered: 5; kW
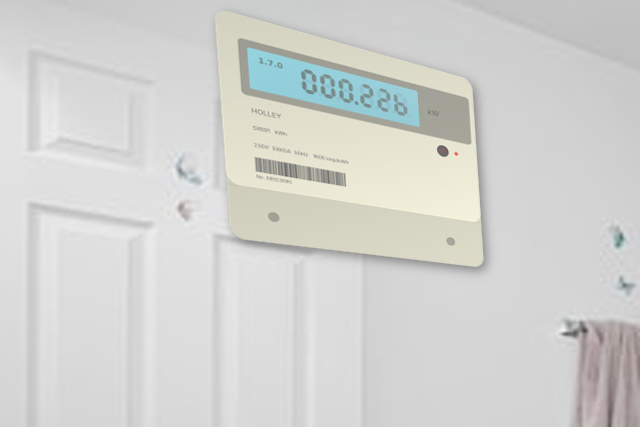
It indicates 0.226; kW
